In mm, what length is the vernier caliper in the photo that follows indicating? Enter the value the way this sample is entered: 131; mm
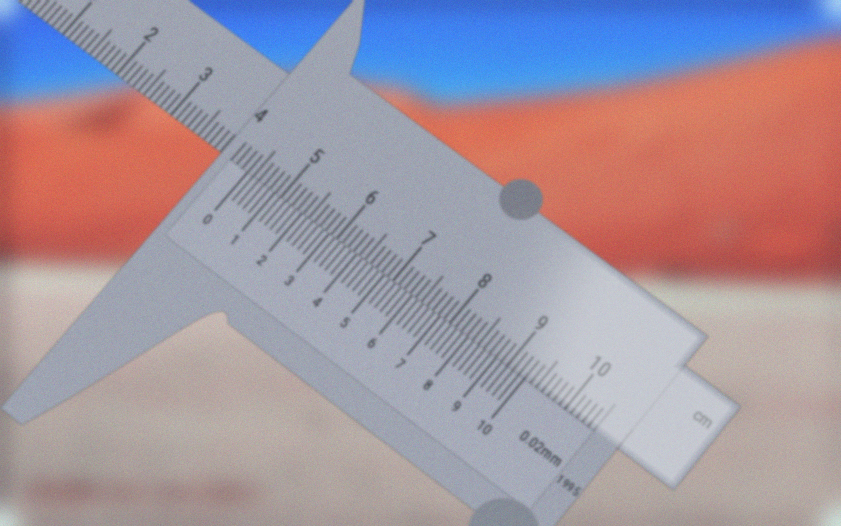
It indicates 44.0; mm
